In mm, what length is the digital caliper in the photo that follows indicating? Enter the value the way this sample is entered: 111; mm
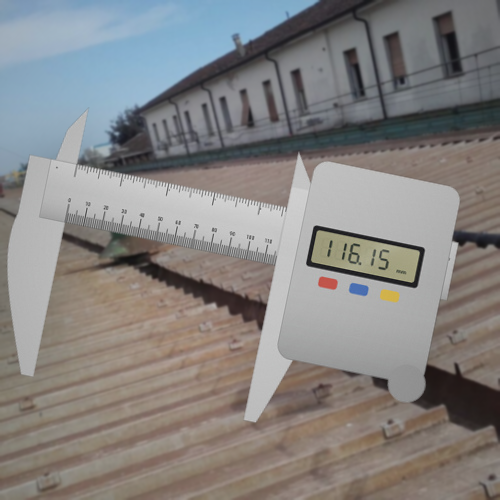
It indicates 116.15; mm
